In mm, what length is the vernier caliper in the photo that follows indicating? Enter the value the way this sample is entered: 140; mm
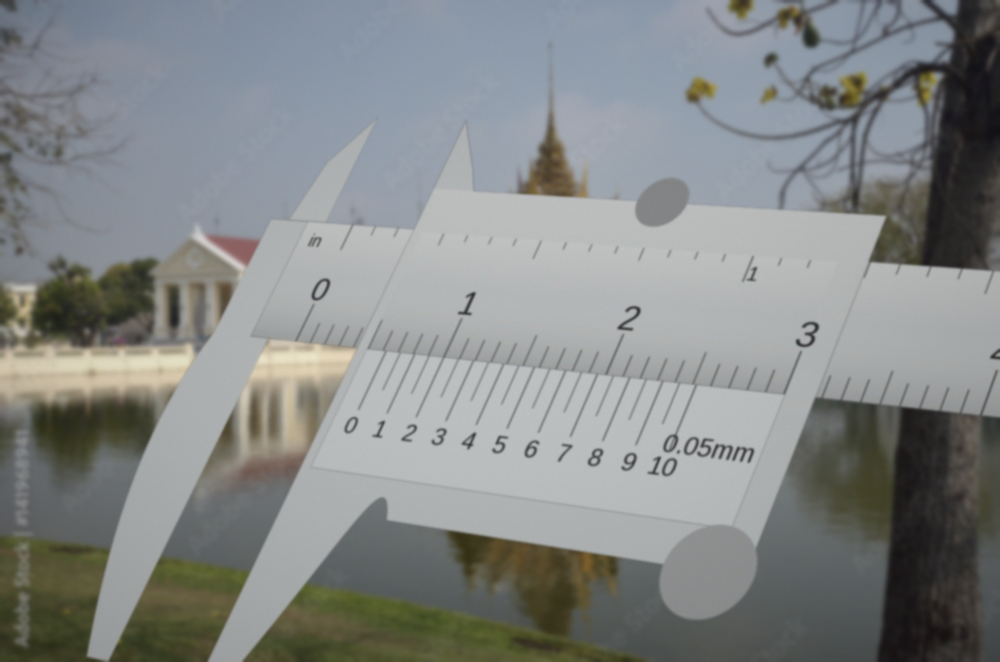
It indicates 6.2; mm
